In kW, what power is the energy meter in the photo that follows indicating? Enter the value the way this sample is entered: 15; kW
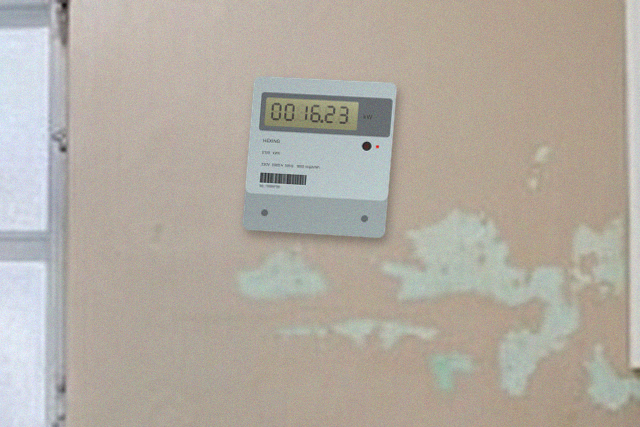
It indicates 16.23; kW
